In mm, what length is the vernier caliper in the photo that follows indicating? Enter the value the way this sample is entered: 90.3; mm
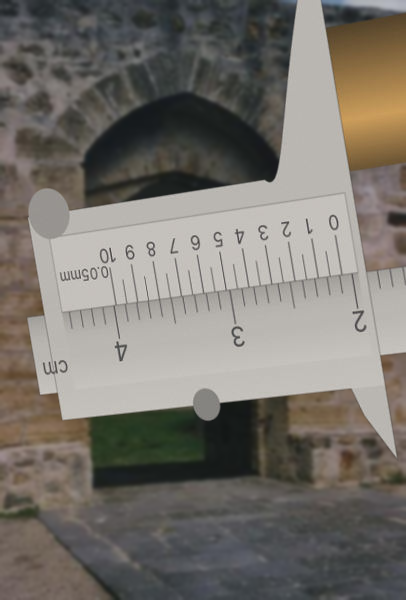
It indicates 20.8; mm
